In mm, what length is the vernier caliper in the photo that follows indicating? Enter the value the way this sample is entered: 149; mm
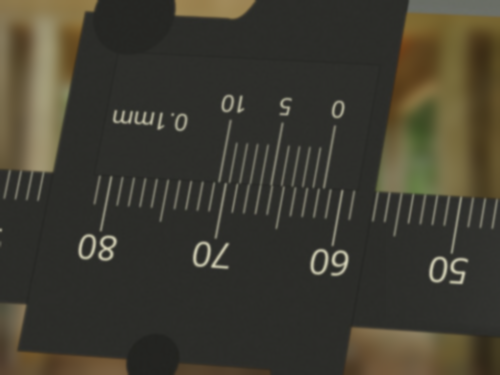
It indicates 61.6; mm
